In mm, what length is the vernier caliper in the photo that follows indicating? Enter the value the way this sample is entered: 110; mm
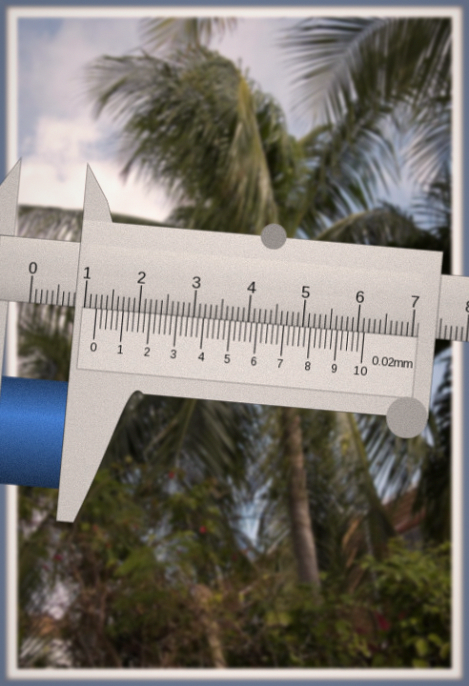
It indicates 12.2; mm
